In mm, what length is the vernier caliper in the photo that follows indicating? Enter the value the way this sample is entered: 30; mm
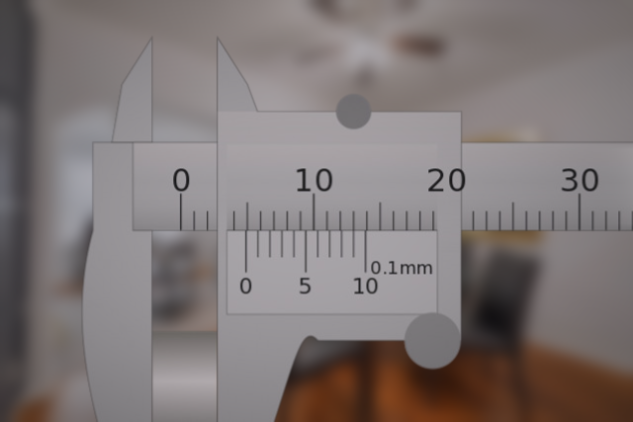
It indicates 4.9; mm
